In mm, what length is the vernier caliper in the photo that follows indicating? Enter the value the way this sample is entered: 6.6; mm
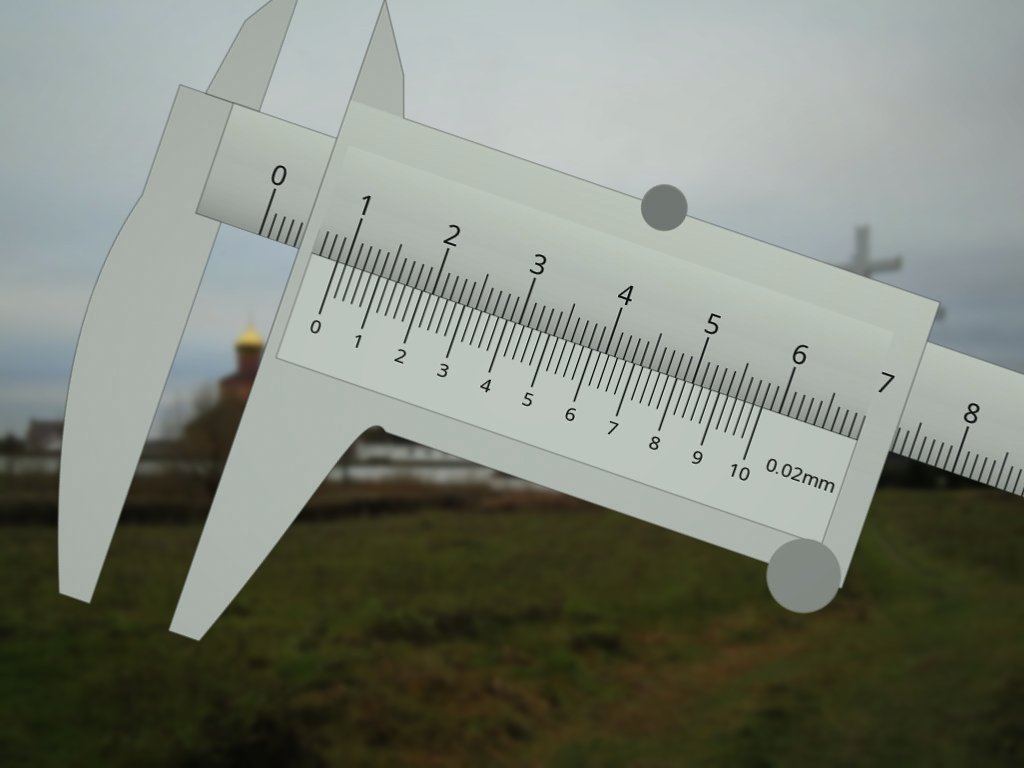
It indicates 9.0; mm
